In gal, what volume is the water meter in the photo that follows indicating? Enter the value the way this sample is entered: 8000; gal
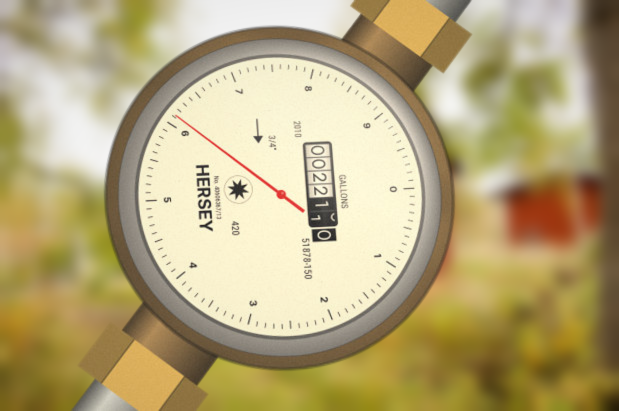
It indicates 22106.1; gal
